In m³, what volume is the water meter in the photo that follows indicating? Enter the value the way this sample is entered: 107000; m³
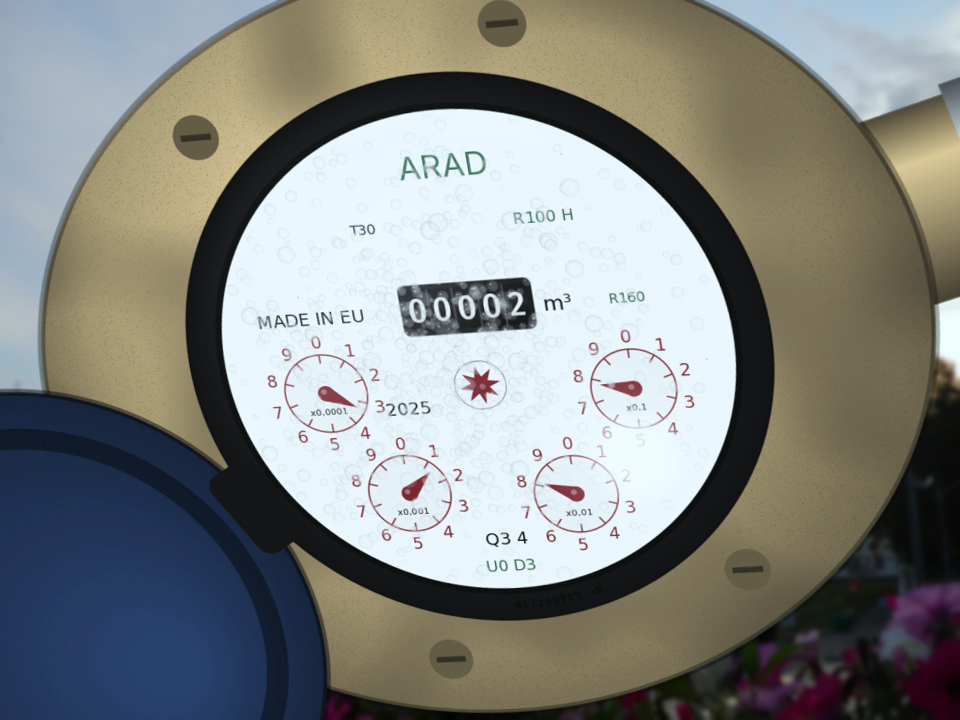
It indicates 2.7813; m³
